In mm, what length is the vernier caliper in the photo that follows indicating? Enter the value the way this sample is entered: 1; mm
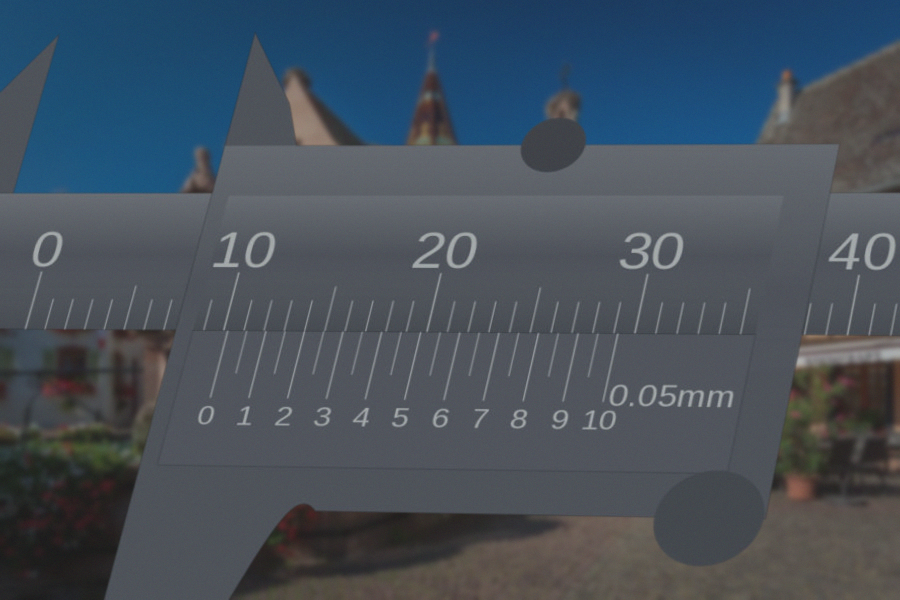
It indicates 10.2; mm
